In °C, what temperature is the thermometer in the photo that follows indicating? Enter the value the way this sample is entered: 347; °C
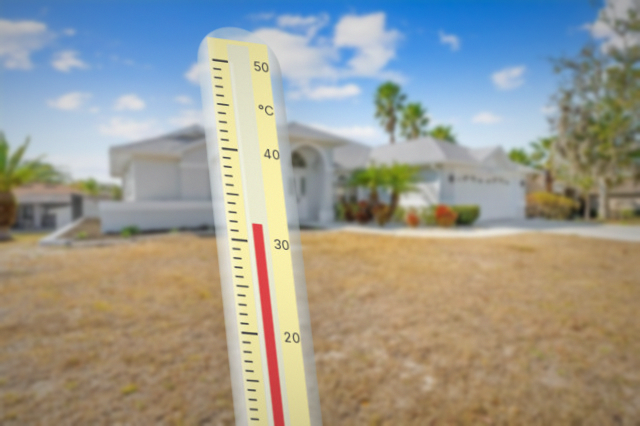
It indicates 32; °C
